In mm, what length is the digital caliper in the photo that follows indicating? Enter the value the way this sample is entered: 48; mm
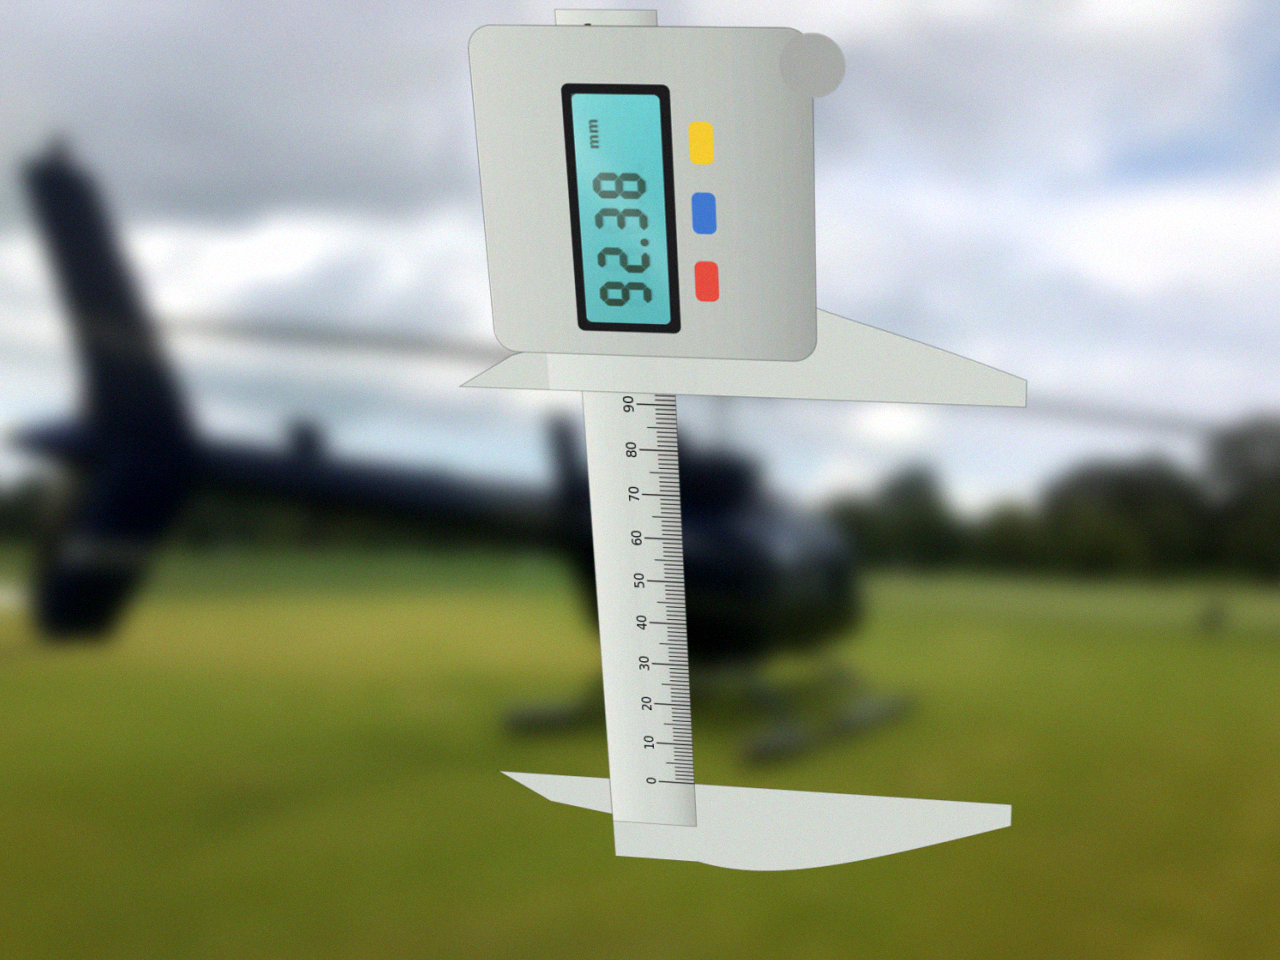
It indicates 92.38; mm
